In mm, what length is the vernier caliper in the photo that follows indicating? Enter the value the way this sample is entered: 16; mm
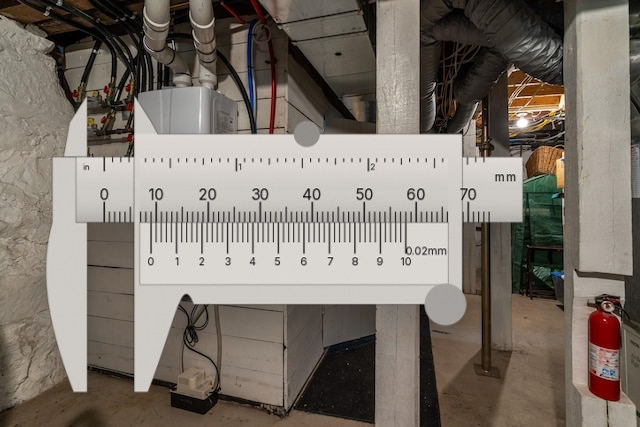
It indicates 9.0; mm
